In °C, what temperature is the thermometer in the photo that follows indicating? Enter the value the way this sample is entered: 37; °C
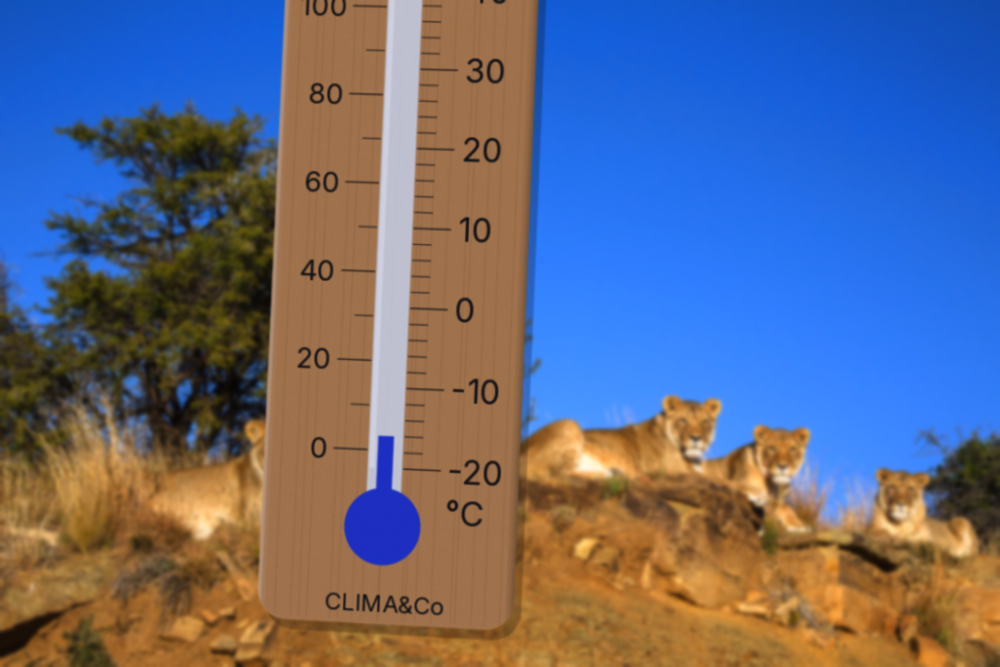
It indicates -16; °C
